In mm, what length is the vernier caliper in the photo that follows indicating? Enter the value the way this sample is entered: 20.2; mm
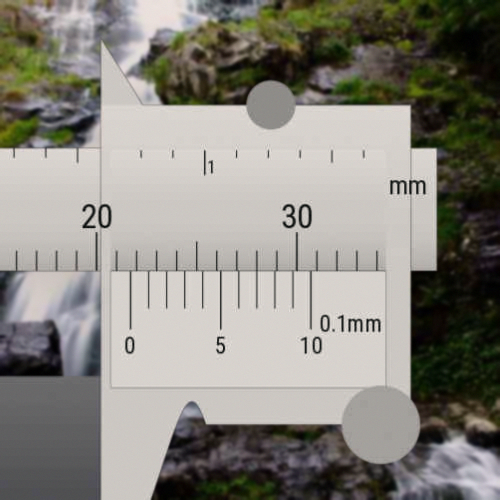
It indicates 21.7; mm
